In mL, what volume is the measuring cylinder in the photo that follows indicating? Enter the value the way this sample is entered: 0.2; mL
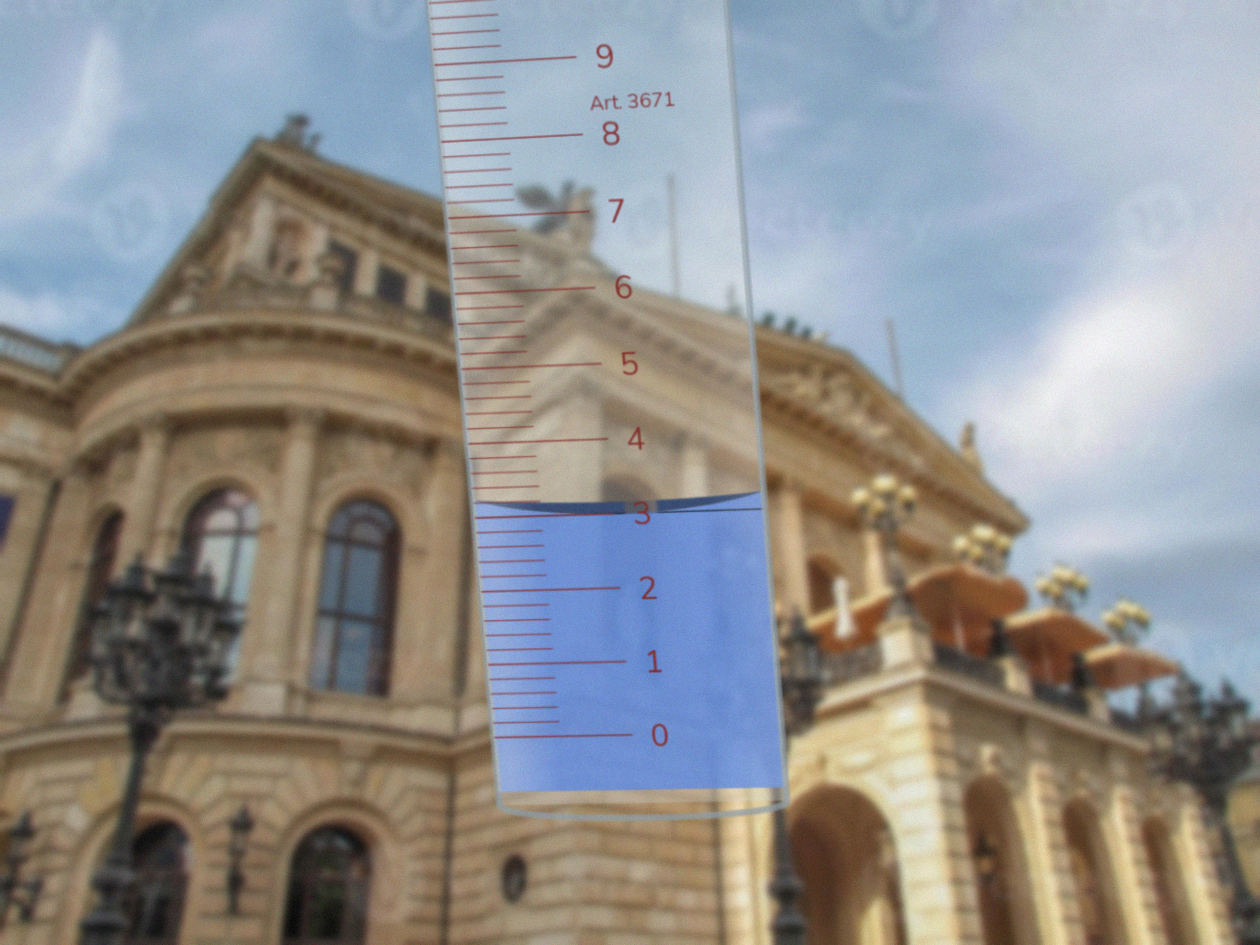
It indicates 3; mL
